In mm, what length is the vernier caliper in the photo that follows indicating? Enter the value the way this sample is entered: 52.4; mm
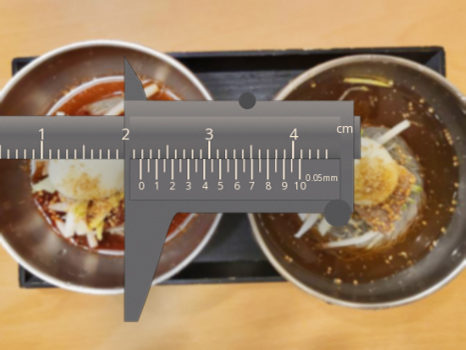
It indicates 21.8; mm
